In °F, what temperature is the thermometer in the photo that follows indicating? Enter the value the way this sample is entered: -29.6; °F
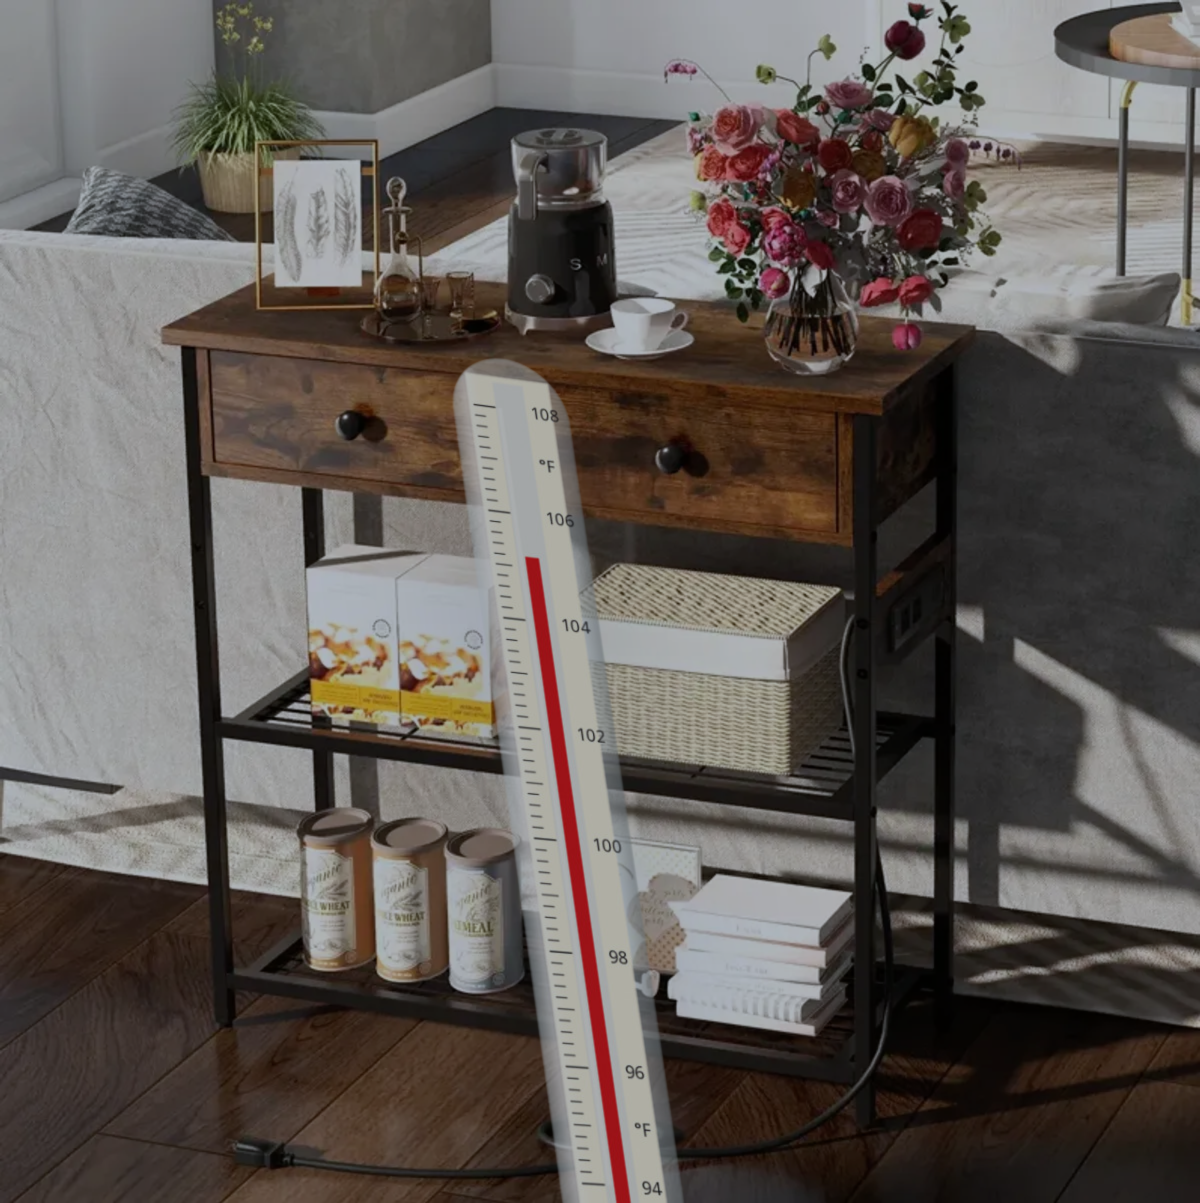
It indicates 105.2; °F
